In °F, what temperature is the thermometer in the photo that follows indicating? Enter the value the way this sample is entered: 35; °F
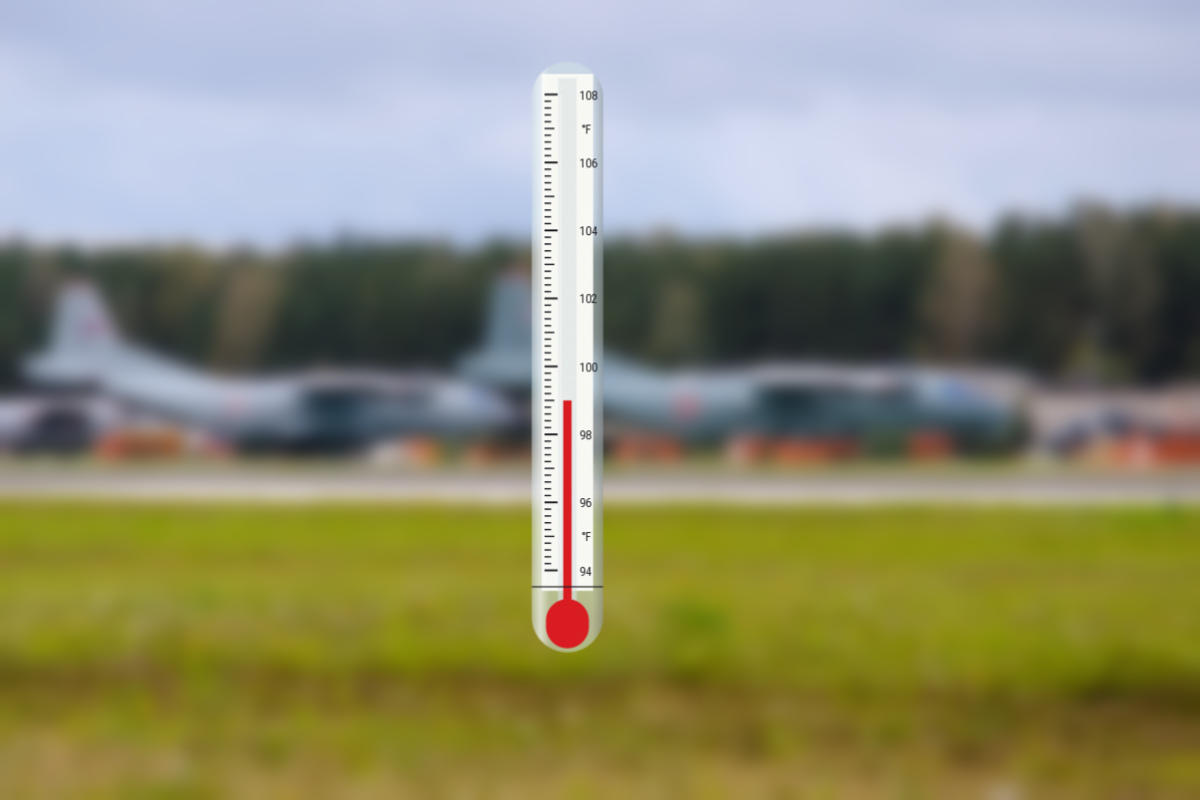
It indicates 99; °F
